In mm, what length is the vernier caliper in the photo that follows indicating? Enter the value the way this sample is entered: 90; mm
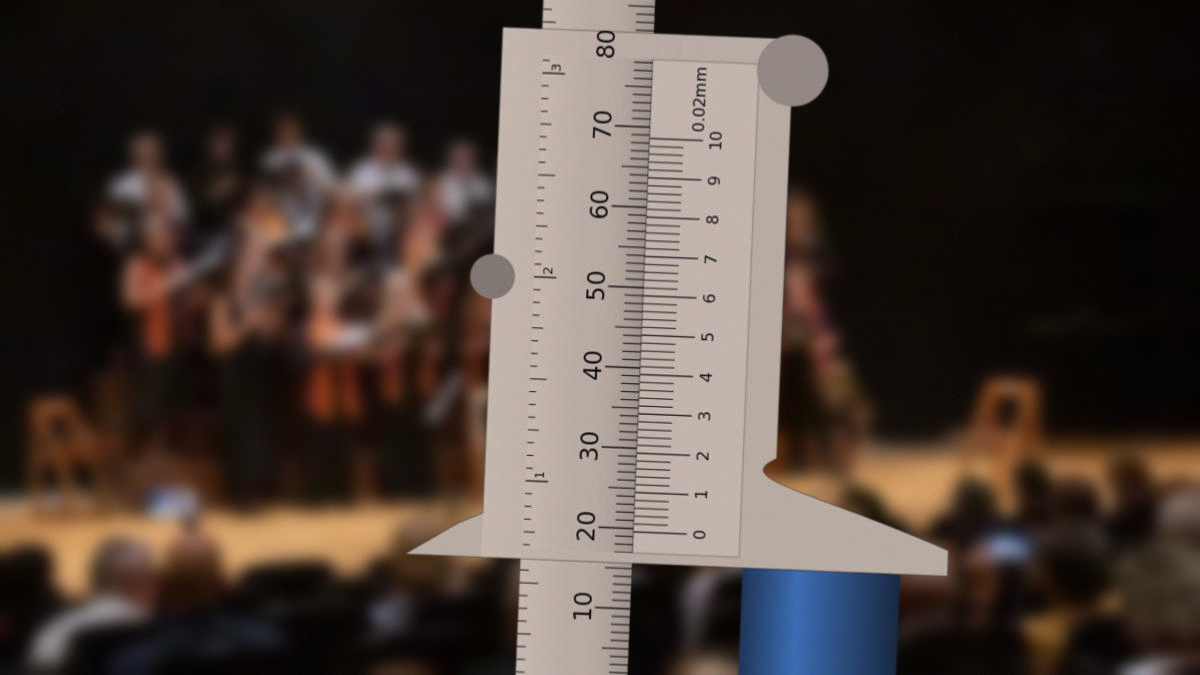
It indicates 19.6; mm
